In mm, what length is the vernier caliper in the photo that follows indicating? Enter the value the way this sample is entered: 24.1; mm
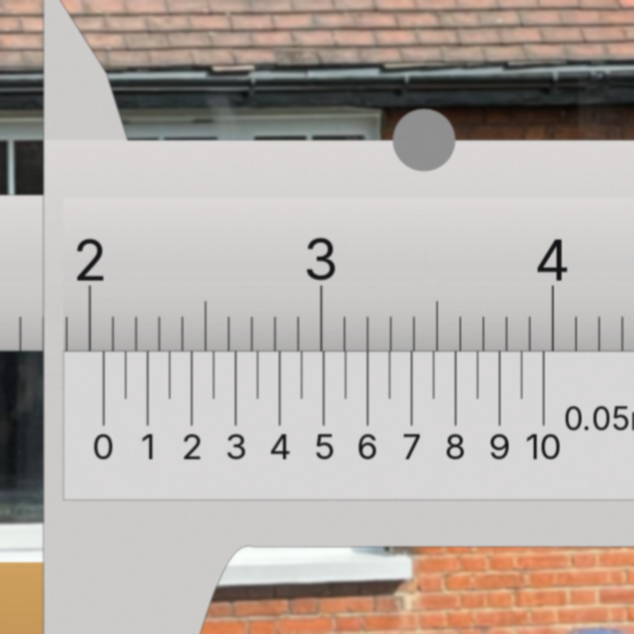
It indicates 20.6; mm
